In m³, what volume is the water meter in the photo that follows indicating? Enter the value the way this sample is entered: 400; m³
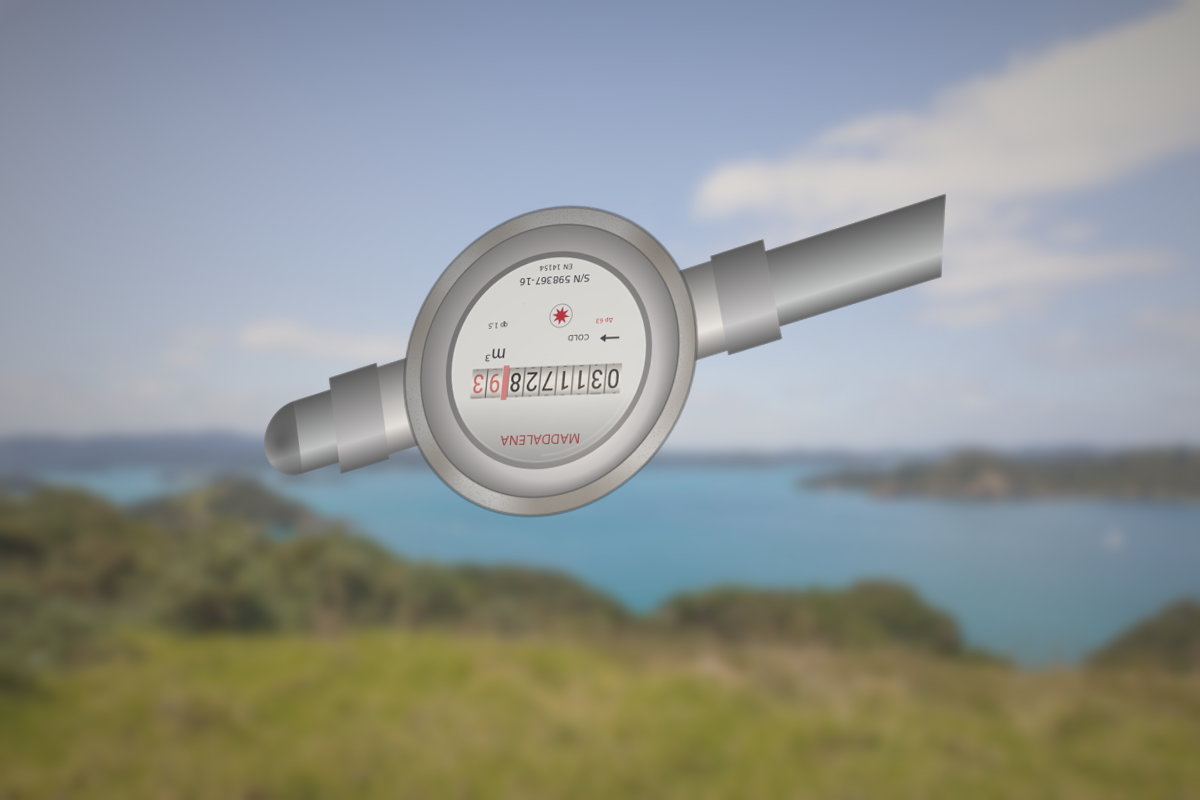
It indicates 311728.93; m³
